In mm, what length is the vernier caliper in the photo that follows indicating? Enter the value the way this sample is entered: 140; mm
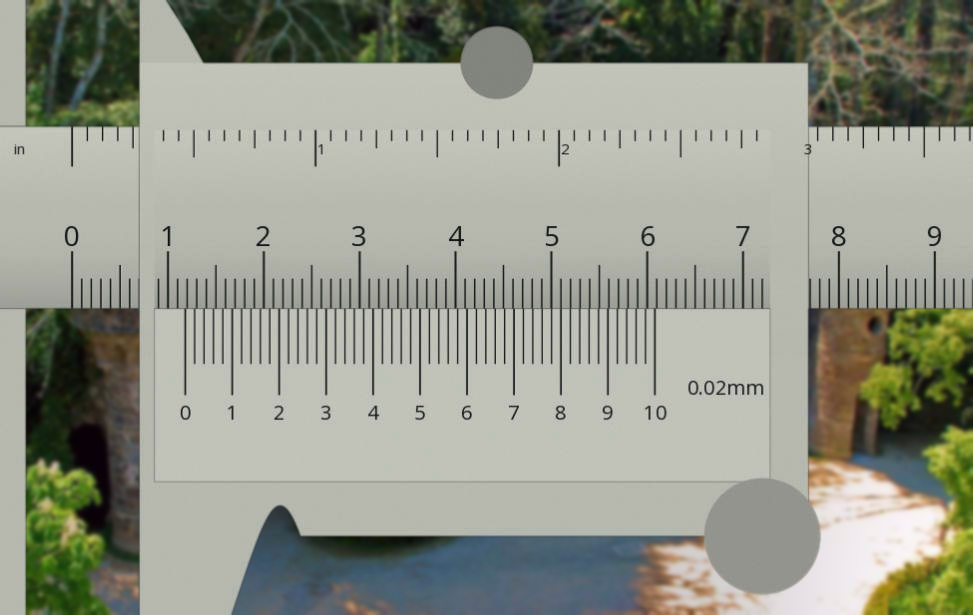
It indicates 11.8; mm
